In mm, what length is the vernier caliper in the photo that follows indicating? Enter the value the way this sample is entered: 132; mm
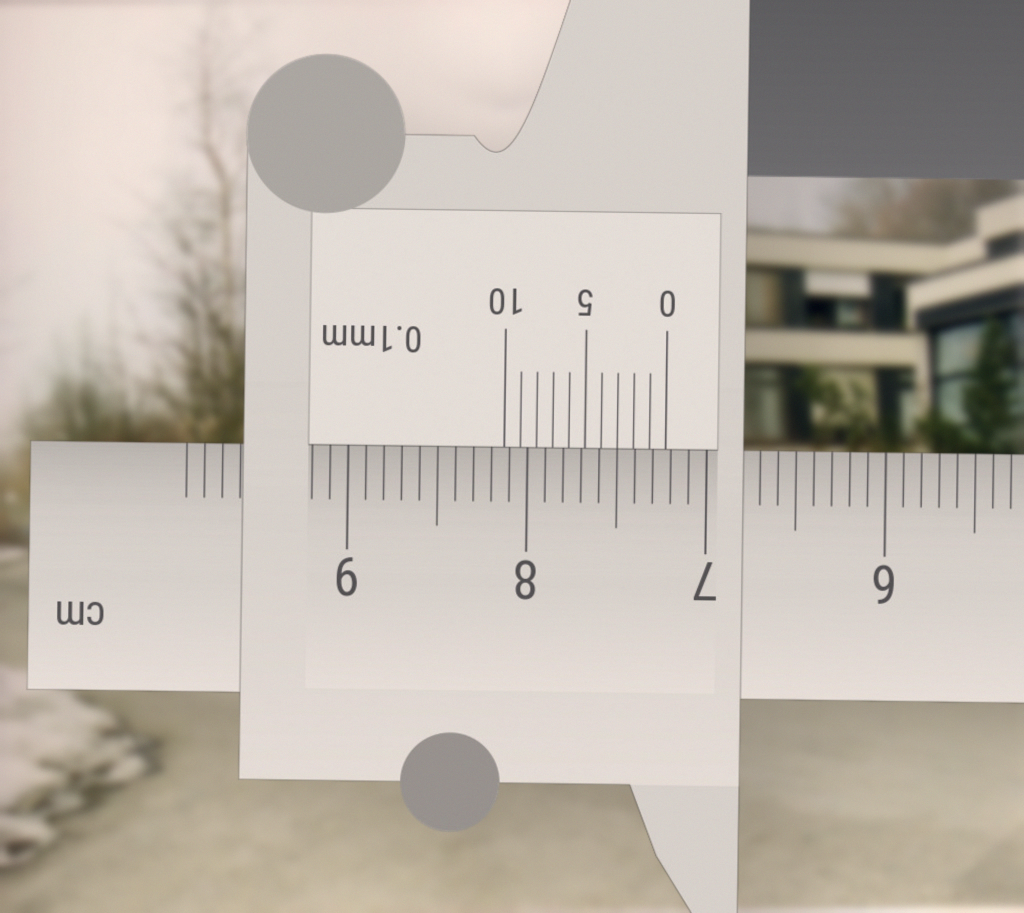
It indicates 72.3; mm
